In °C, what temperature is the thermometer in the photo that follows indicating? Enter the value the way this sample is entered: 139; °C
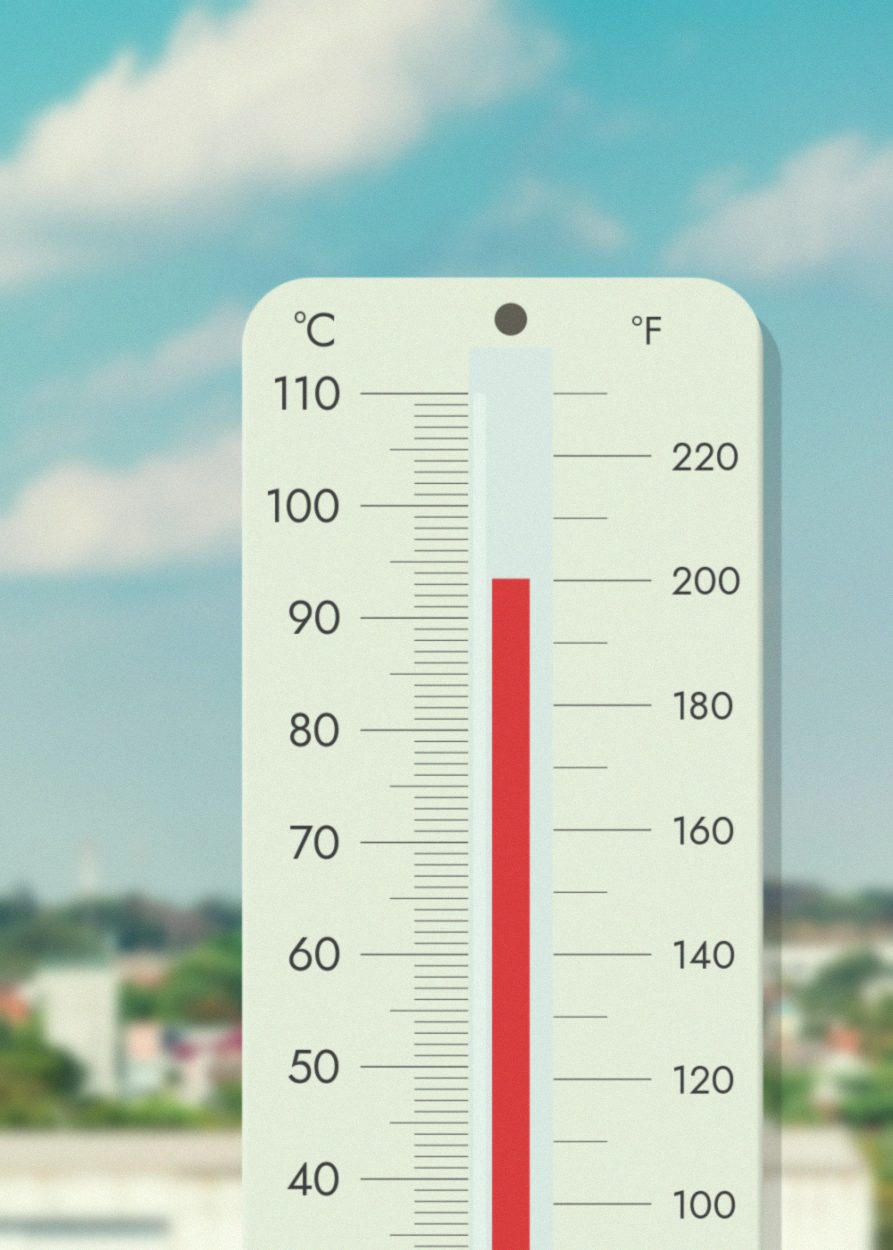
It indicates 93.5; °C
